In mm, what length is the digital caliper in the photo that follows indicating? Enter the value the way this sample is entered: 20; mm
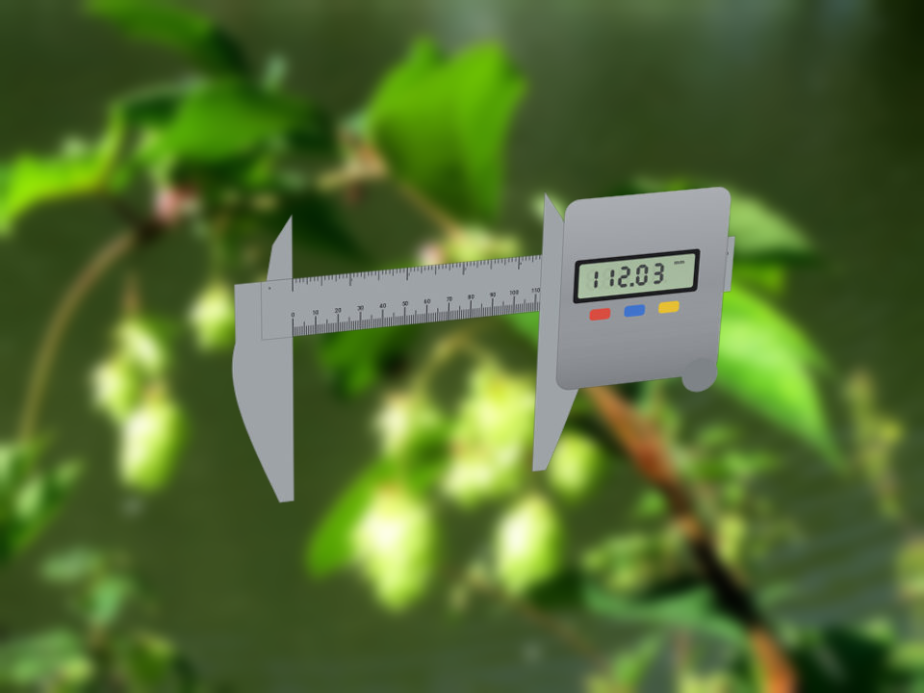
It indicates 112.03; mm
